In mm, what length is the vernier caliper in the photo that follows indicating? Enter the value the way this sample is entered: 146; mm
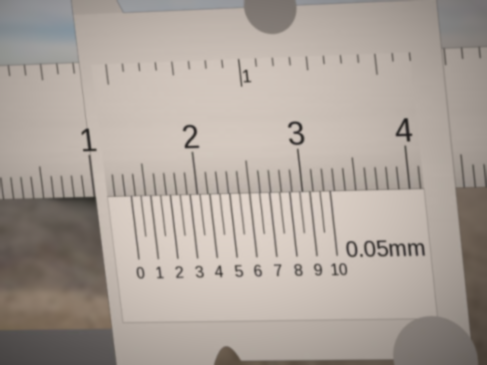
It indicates 13.6; mm
